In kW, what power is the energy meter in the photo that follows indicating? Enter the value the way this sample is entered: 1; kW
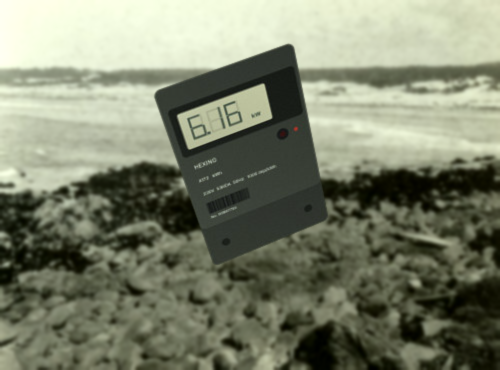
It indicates 6.16; kW
